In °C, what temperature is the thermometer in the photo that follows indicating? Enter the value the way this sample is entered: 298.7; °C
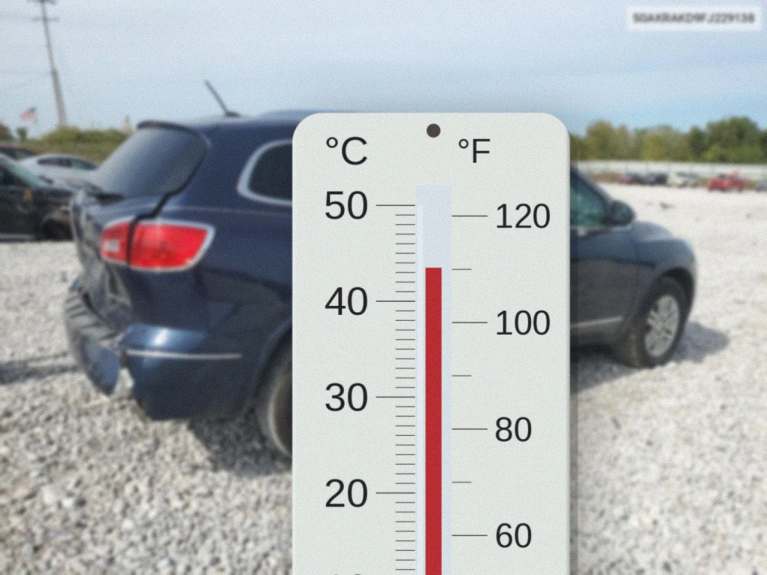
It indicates 43.5; °C
